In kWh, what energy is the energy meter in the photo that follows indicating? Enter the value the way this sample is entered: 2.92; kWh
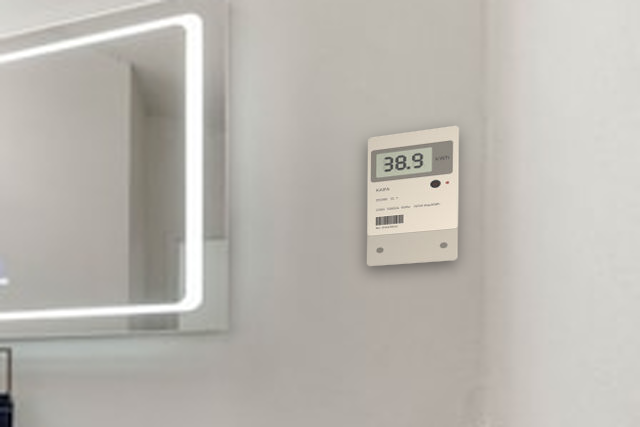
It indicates 38.9; kWh
